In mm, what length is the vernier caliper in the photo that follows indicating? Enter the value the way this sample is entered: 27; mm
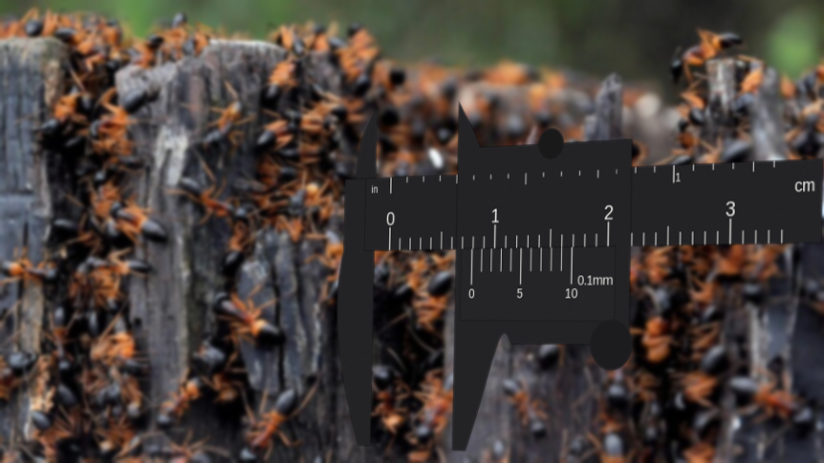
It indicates 7.9; mm
